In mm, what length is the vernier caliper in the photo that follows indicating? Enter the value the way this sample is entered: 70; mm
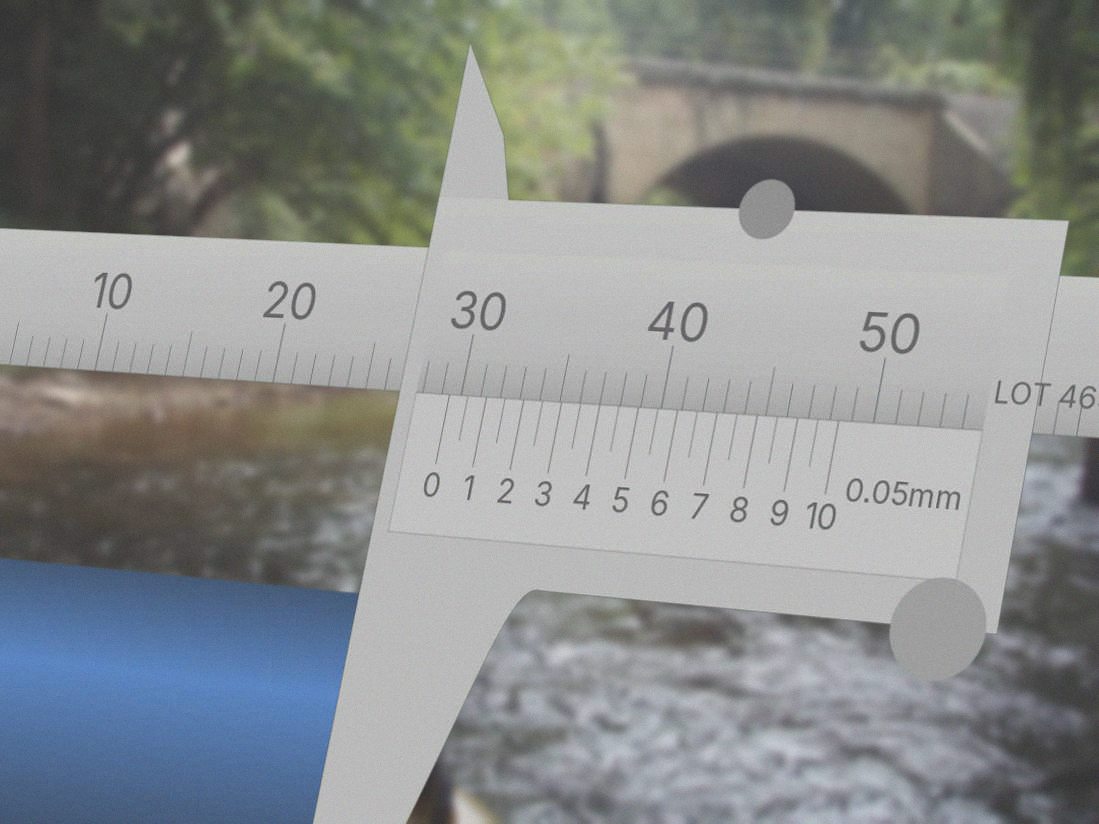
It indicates 29.4; mm
